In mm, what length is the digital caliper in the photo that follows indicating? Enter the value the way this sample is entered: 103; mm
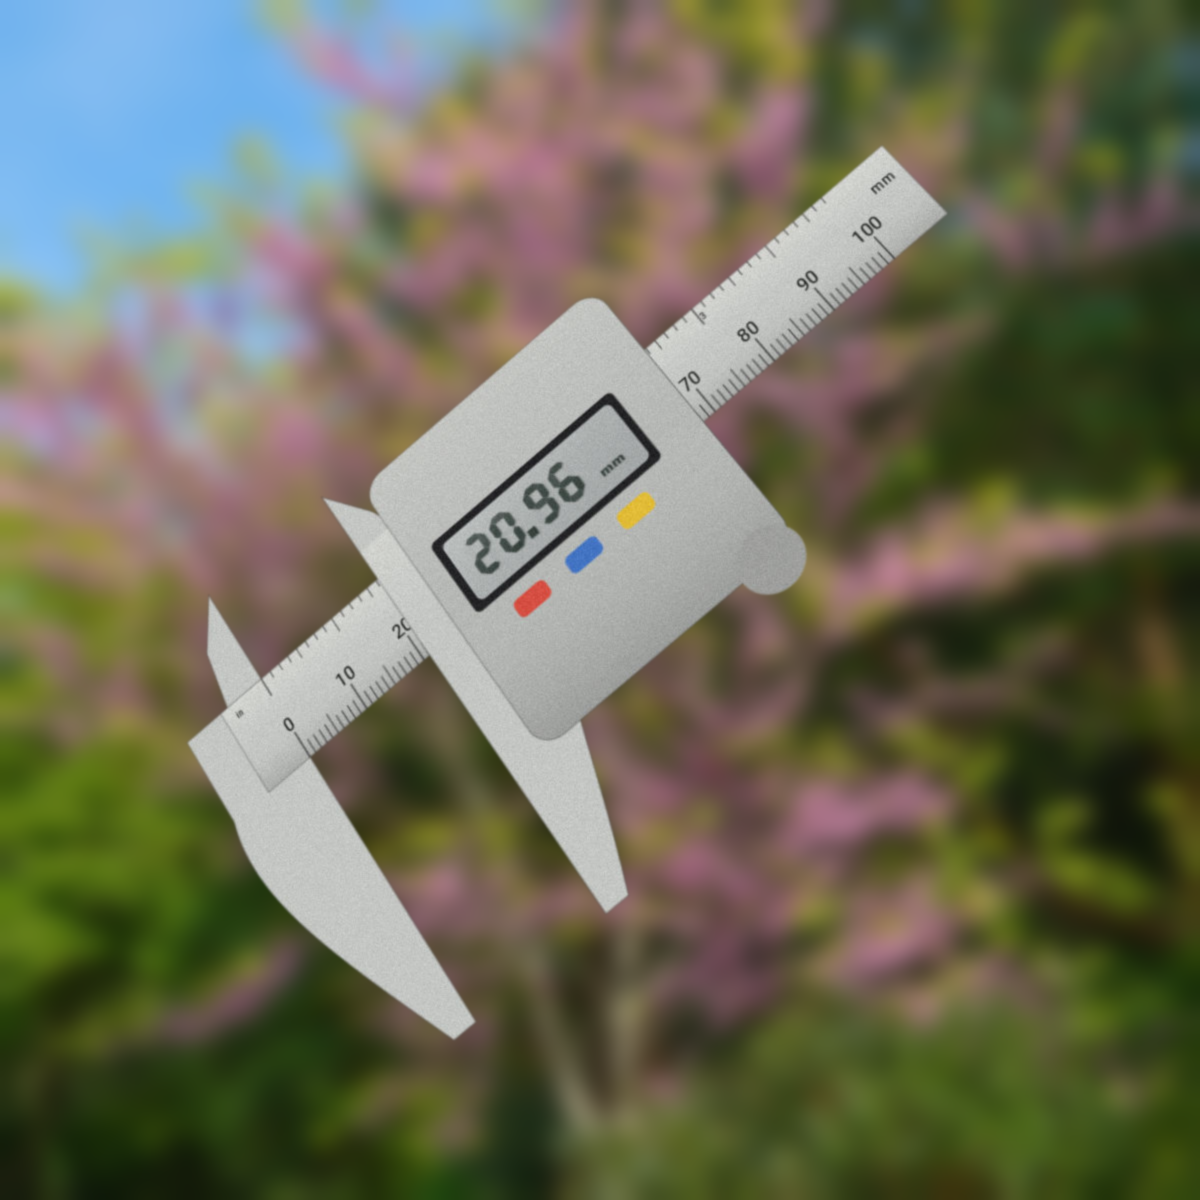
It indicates 20.96; mm
